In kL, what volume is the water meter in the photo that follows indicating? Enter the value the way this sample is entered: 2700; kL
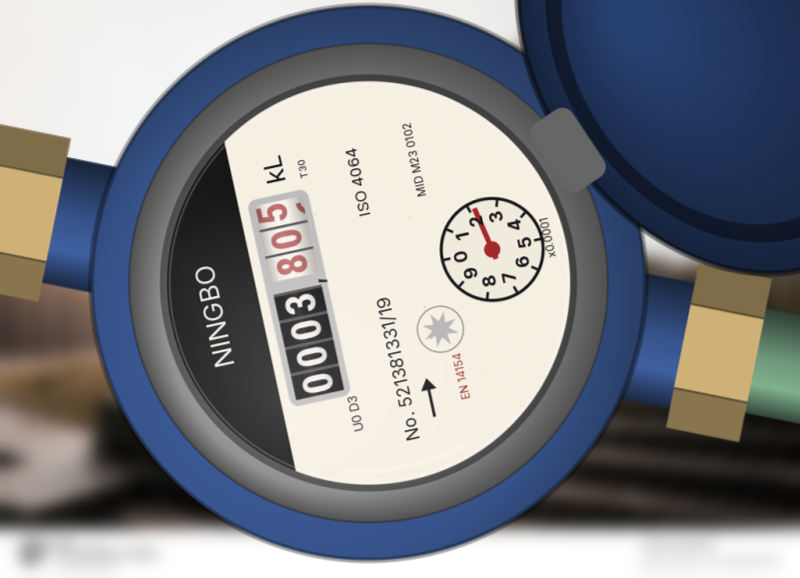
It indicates 3.8052; kL
